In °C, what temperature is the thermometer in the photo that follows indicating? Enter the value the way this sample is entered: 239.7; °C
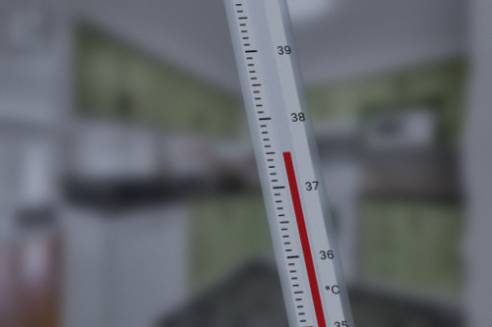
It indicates 37.5; °C
